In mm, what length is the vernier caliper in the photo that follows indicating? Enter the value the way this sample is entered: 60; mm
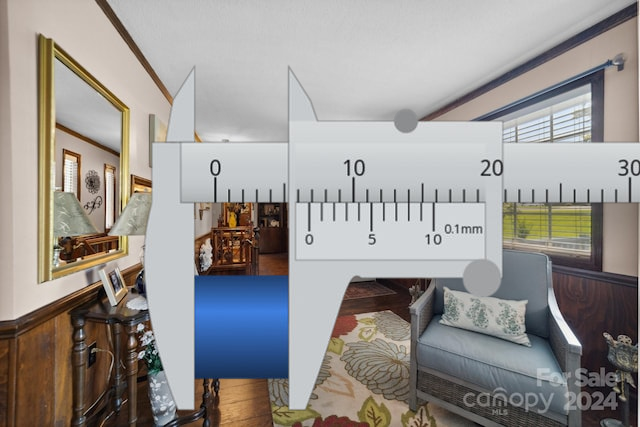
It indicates 6.8; mm
